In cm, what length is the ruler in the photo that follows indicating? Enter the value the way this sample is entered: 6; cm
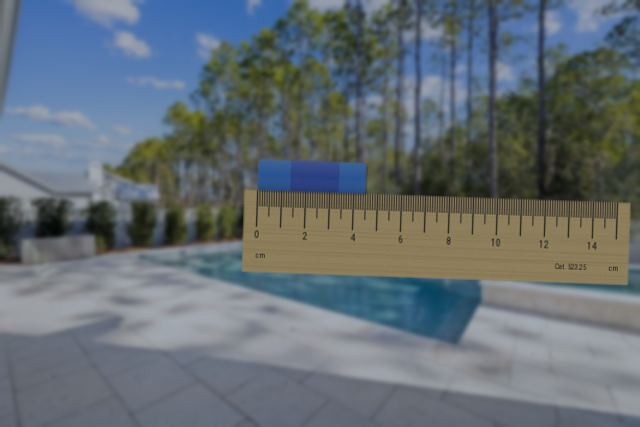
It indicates 4.5; cm
